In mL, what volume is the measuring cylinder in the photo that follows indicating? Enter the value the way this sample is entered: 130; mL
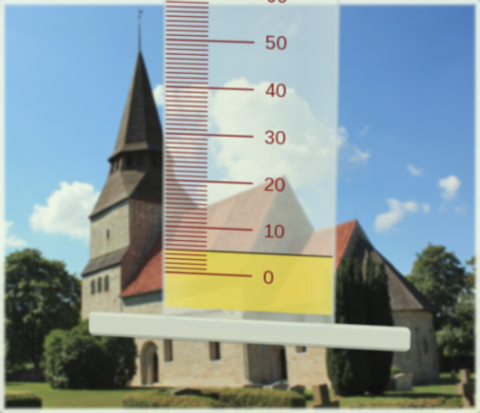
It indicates 5; mL
